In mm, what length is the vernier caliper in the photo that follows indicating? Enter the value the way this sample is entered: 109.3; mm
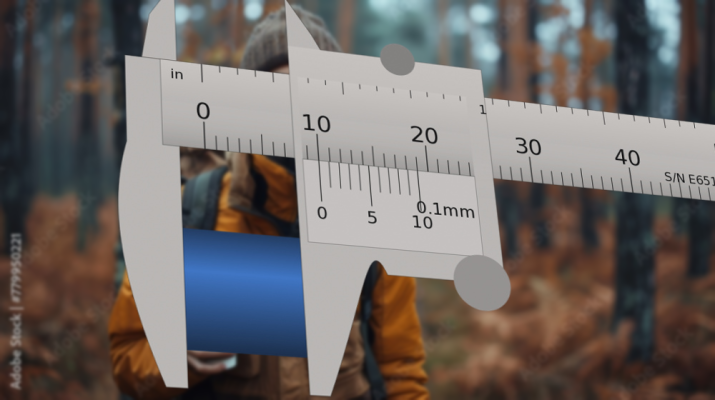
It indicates 10.0; mm
